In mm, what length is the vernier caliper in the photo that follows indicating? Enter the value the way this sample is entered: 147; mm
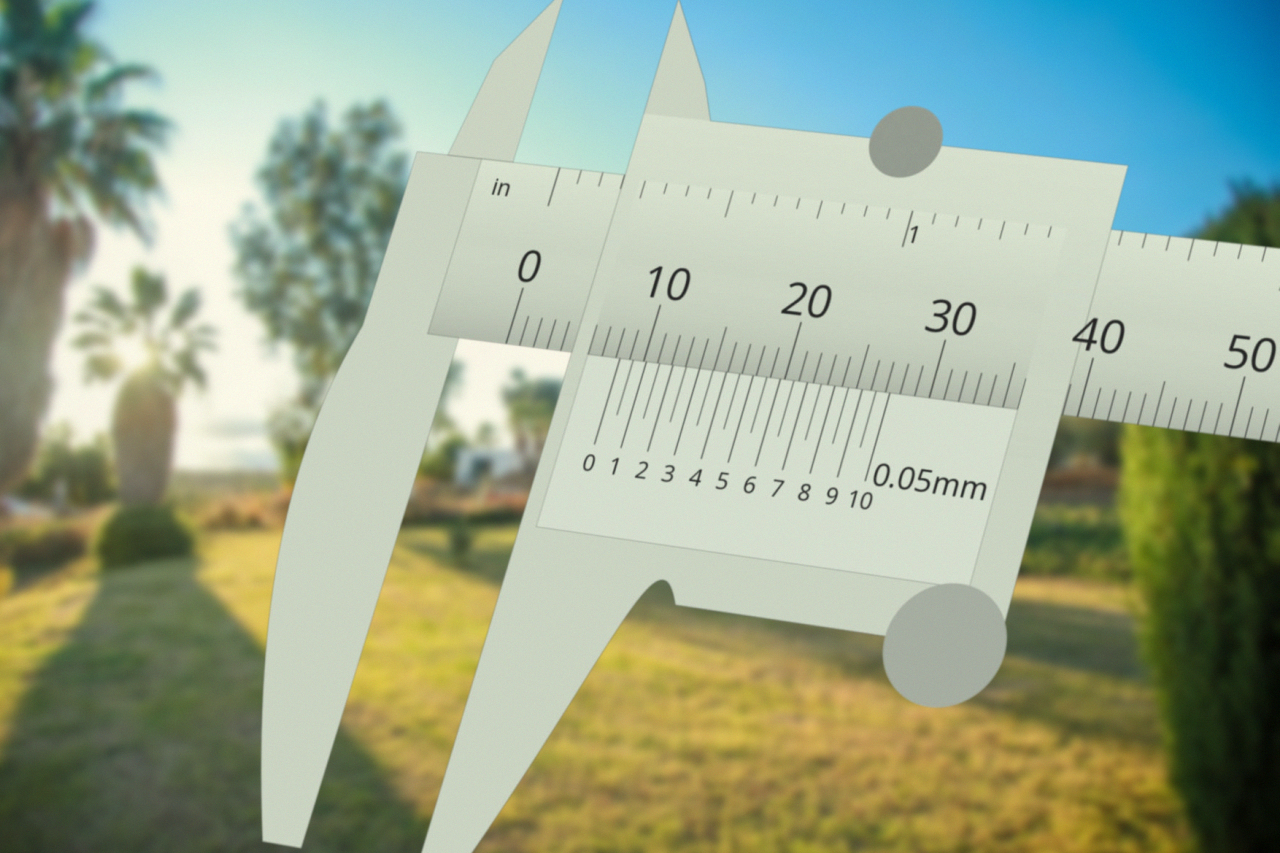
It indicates 8.3; mm
